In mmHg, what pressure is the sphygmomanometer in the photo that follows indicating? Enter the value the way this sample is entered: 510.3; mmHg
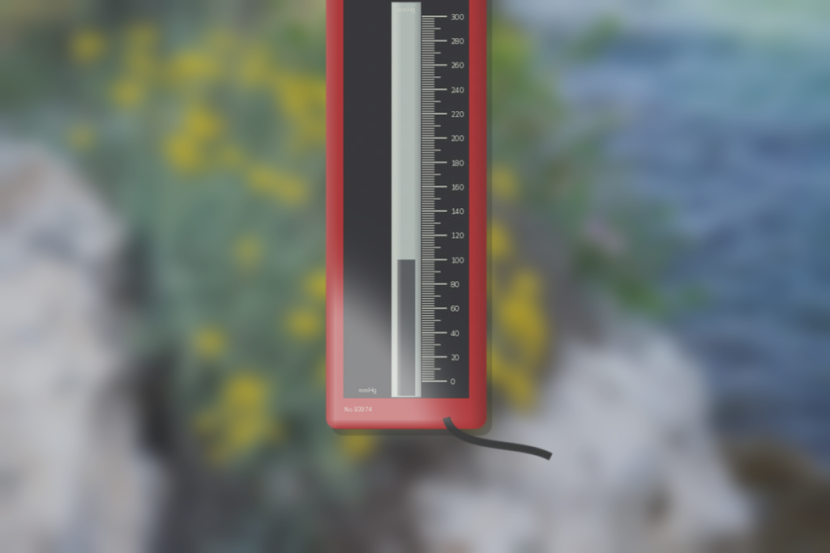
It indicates 100; mmHg
